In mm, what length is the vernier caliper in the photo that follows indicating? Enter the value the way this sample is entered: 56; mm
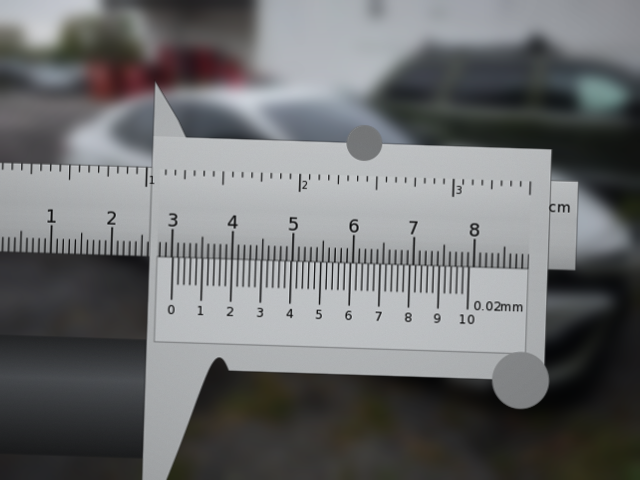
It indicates 30.2; mm
